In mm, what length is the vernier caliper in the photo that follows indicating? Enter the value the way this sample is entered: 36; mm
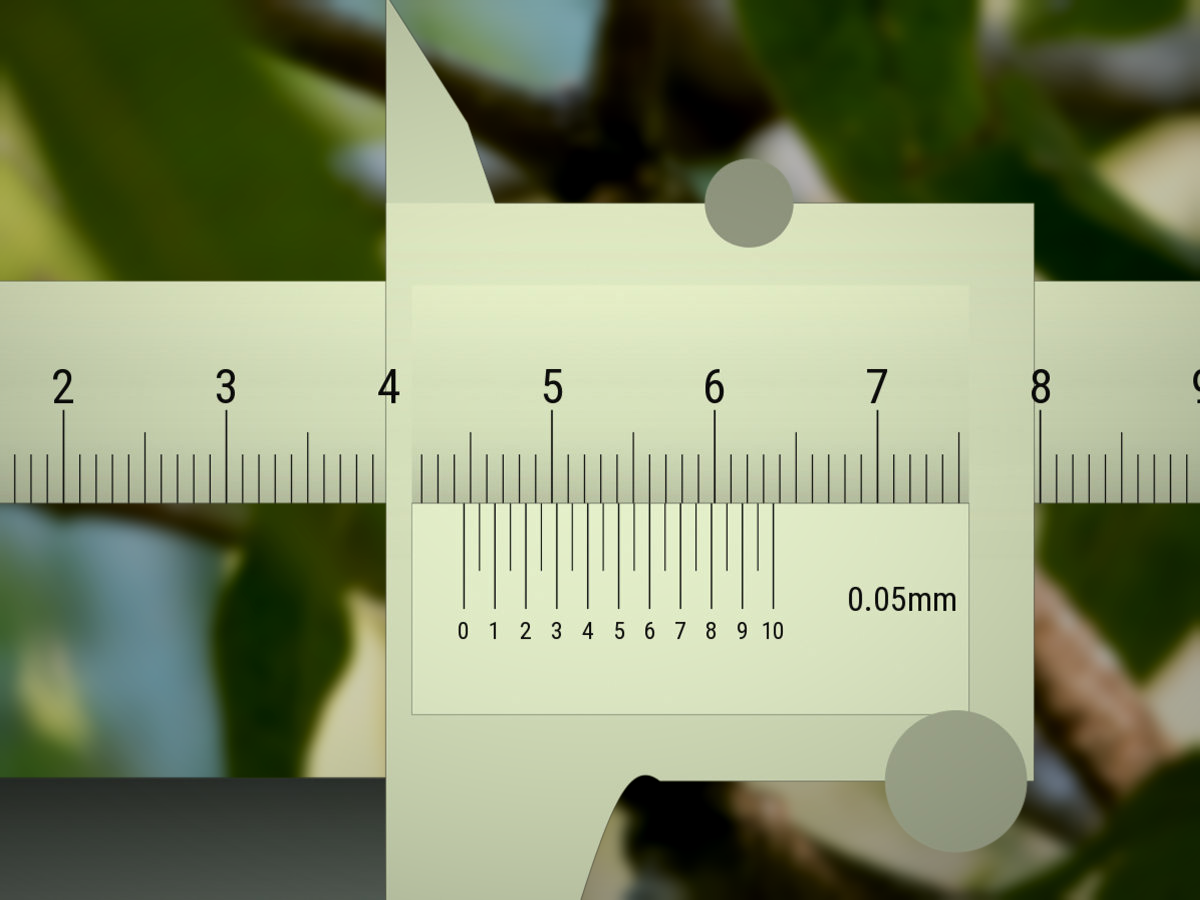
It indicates 44.6; mm
